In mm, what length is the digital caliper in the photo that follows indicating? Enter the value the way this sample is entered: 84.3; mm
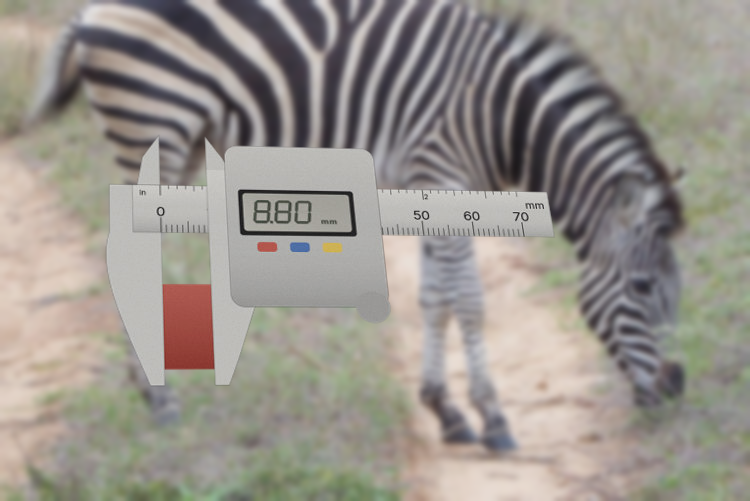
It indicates 8.80; mm
